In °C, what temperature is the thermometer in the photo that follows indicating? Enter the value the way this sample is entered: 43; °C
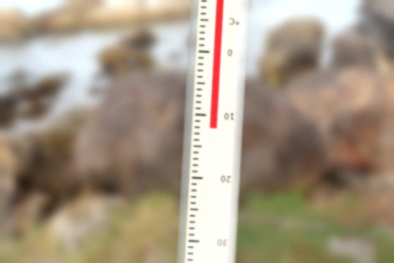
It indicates 12; °C
